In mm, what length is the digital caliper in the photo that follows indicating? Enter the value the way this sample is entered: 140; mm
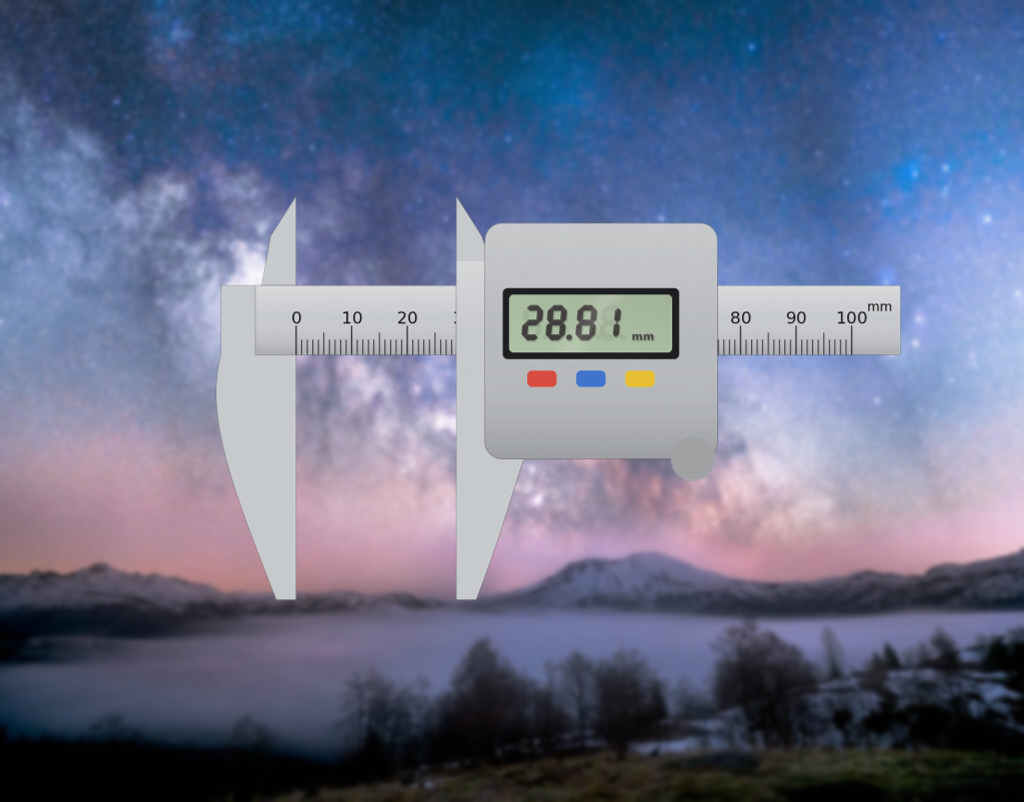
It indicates 28.81; mm
